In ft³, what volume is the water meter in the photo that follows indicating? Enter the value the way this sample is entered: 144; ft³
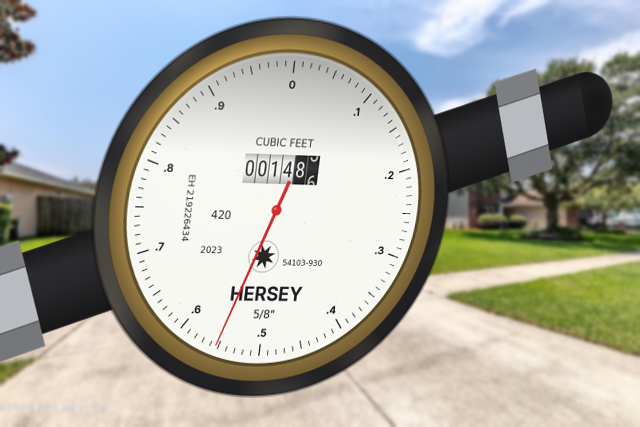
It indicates 1485.55; ft³
